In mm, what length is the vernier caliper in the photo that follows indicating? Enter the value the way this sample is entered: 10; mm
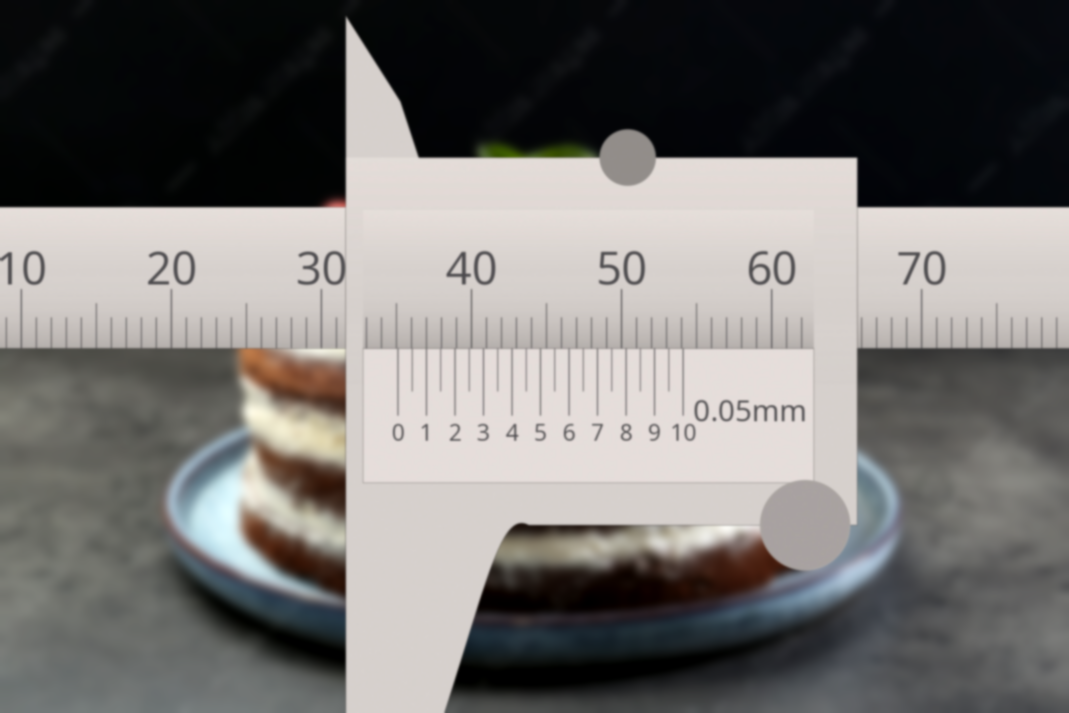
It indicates 35.1; mm
